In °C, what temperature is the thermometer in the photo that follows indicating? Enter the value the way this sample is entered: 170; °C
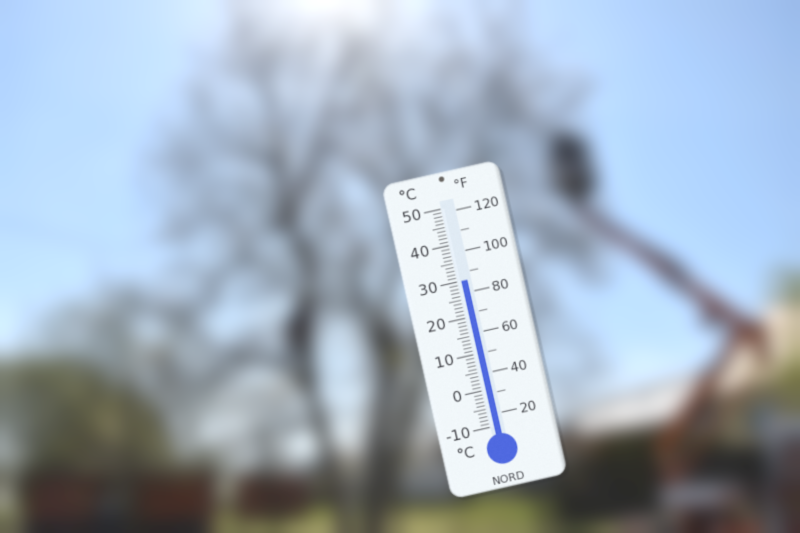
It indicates 30; °C
